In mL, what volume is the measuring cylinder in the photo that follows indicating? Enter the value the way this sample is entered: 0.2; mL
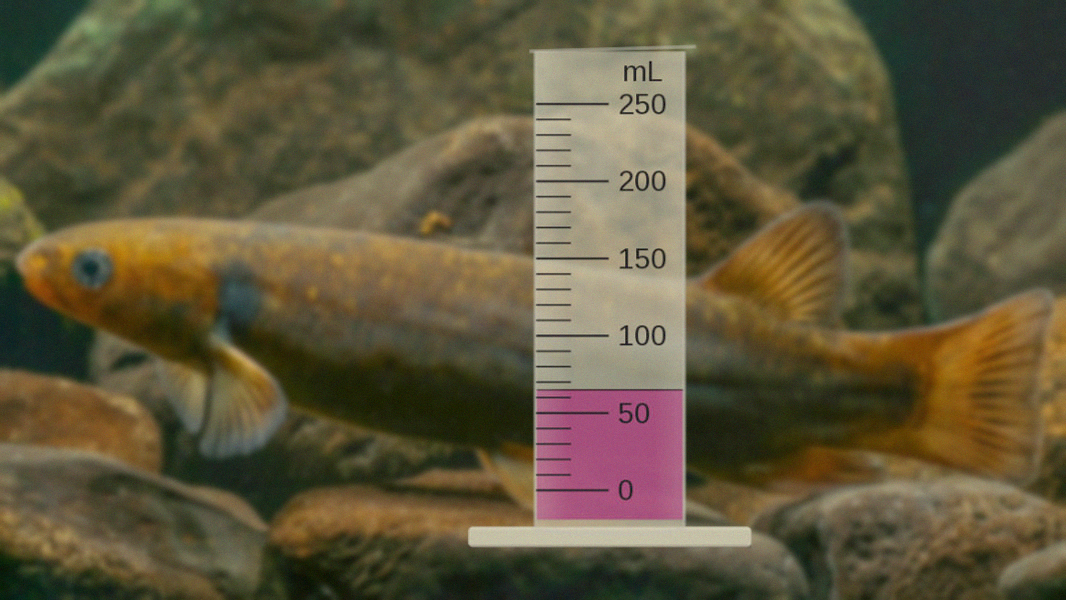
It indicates 65; mL
